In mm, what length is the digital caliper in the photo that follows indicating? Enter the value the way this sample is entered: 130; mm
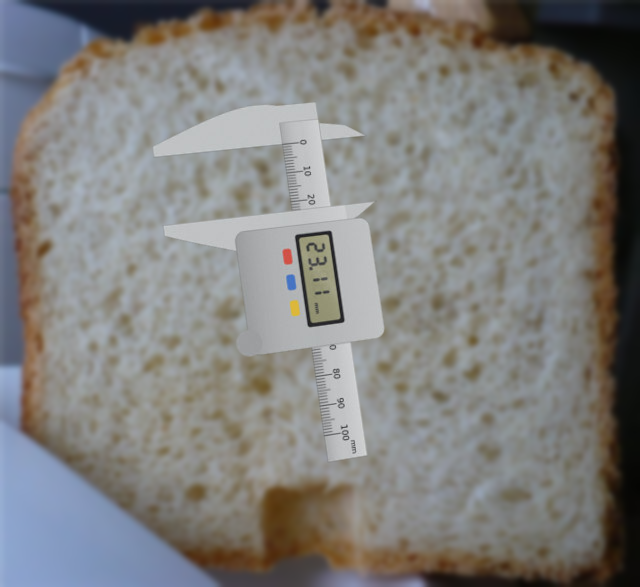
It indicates 23.11; mm
